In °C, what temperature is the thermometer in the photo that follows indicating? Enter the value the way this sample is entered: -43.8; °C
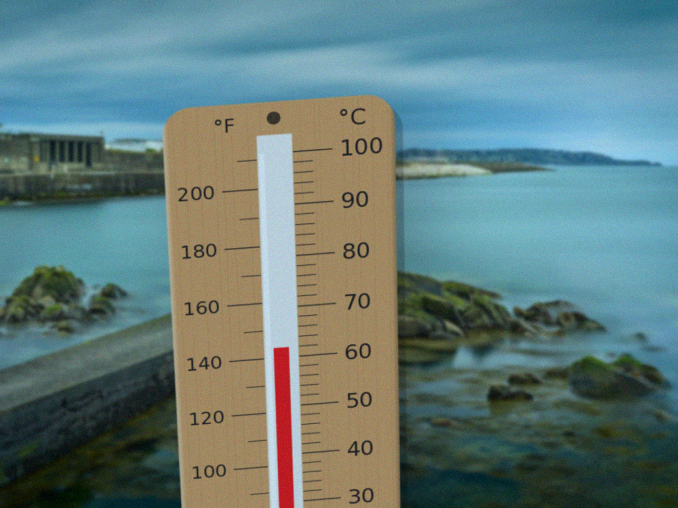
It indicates 62; °C
